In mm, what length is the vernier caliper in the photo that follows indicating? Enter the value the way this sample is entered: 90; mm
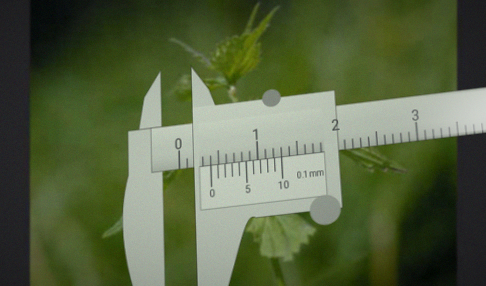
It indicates 4.0; mm
